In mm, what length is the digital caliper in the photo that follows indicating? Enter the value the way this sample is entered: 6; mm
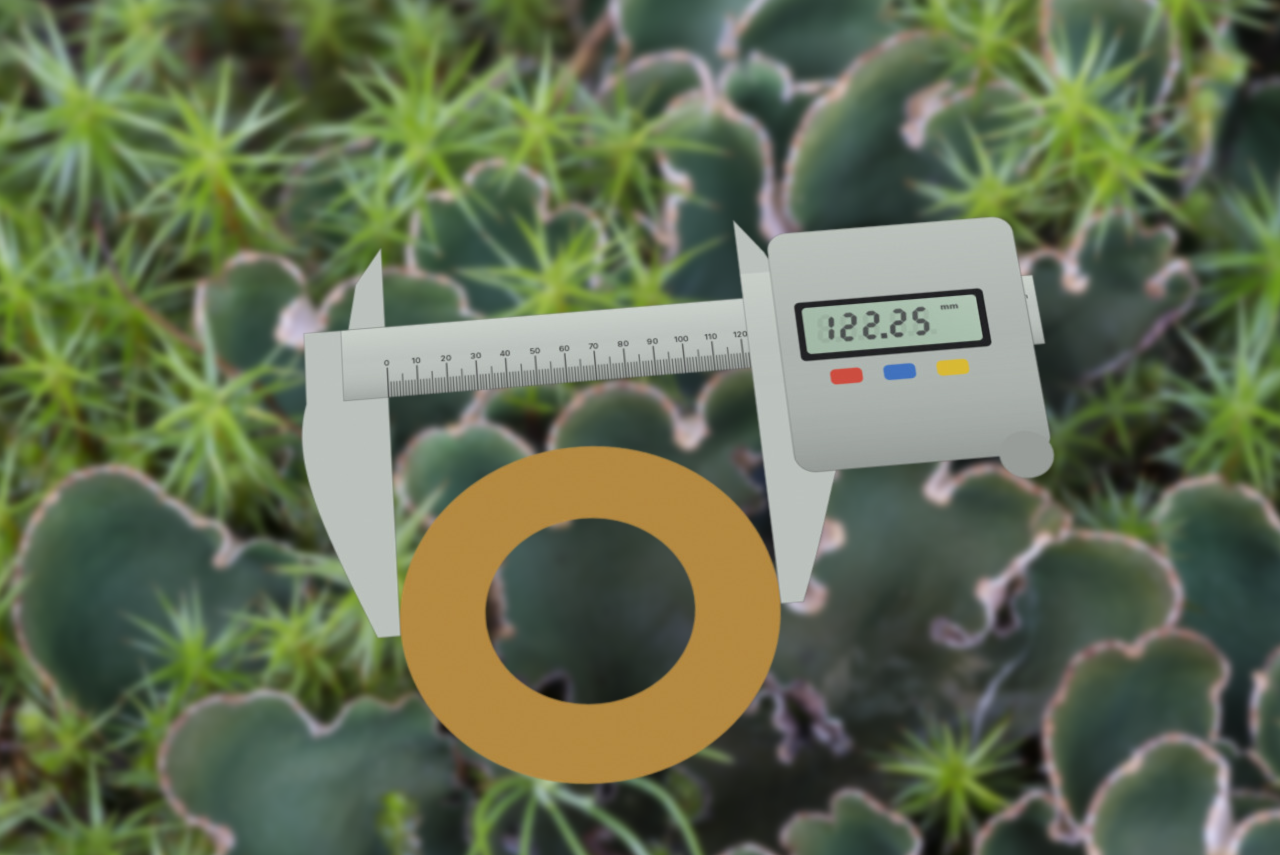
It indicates 122.25; mm
